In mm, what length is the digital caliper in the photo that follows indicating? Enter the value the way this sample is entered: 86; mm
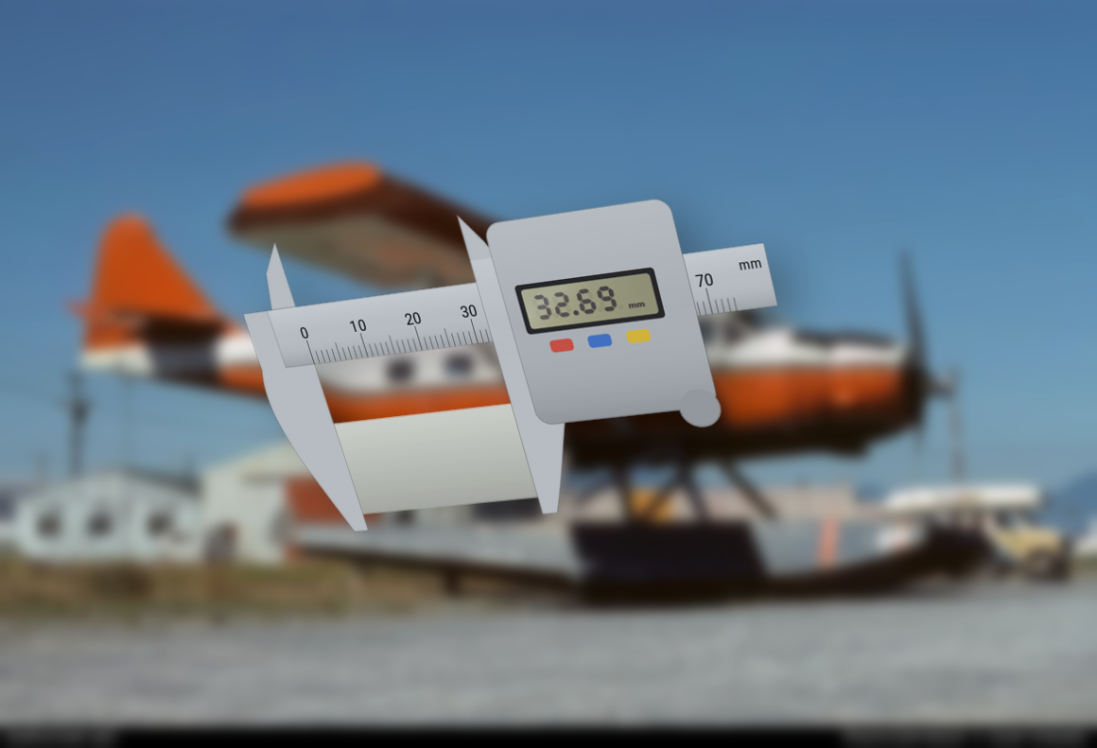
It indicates 32.69; mm
